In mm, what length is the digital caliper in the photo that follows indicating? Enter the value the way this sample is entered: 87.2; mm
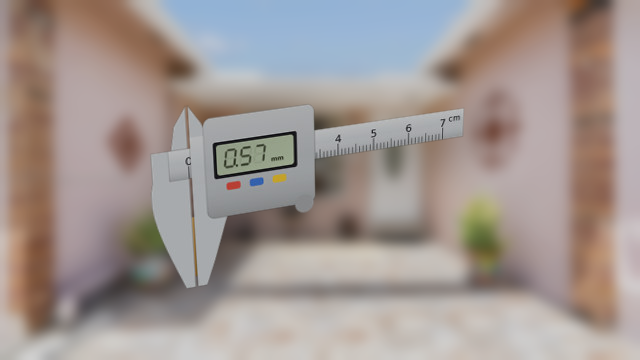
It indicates 0.57; mm
